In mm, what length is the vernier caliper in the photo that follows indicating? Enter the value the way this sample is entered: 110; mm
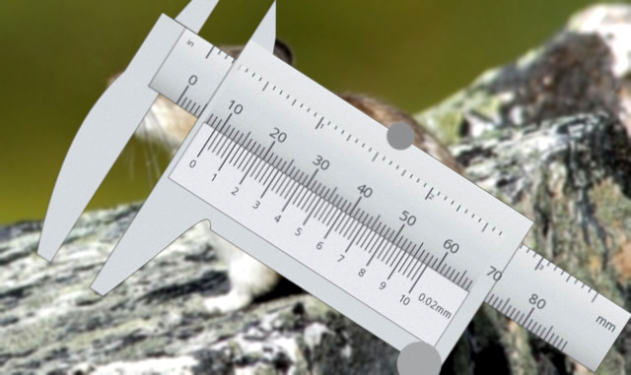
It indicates 9.0; mm
